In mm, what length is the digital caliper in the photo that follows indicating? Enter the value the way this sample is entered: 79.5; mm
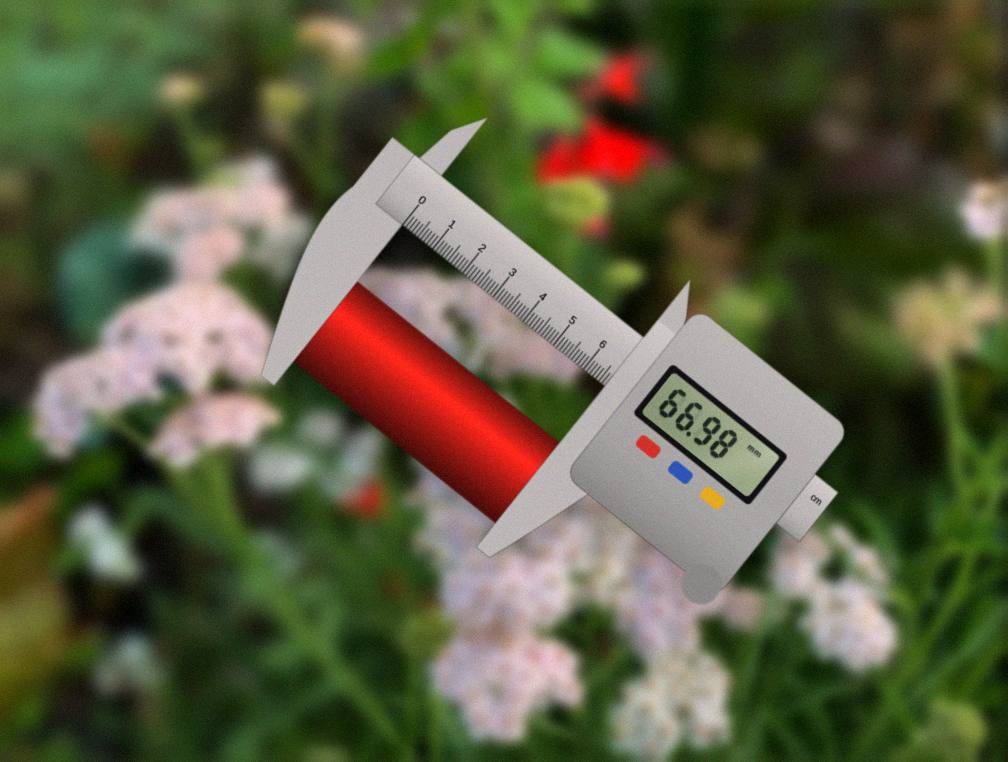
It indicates 66.98; mm
